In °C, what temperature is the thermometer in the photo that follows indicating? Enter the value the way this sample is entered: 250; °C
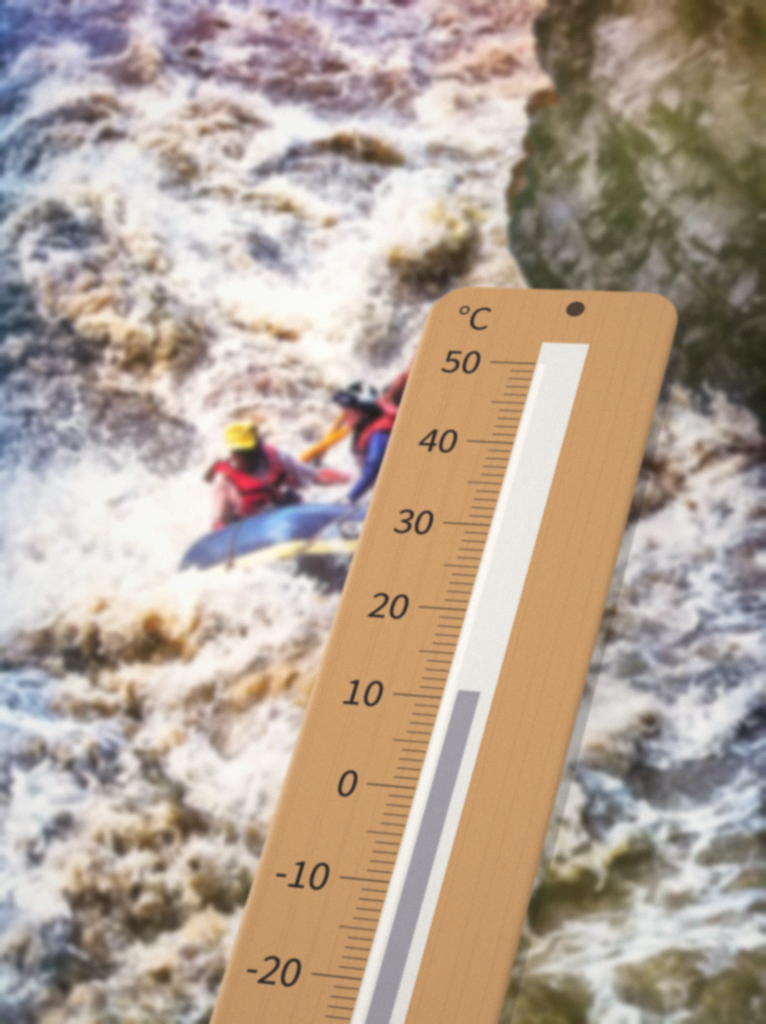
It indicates 11; °C
